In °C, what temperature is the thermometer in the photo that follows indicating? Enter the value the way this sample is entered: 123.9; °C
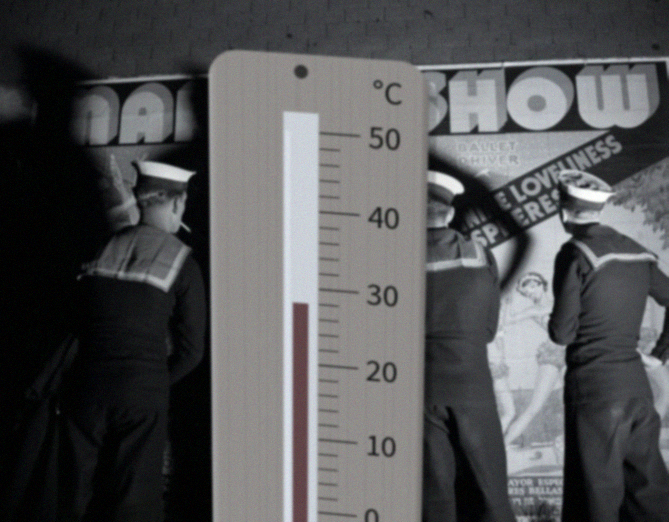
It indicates 28; °C
